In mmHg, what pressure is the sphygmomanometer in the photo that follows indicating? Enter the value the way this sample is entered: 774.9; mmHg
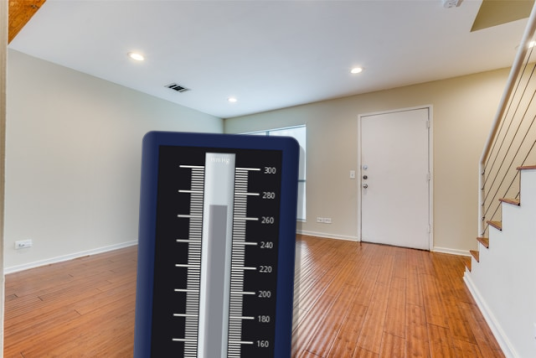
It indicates 270; mmHg
